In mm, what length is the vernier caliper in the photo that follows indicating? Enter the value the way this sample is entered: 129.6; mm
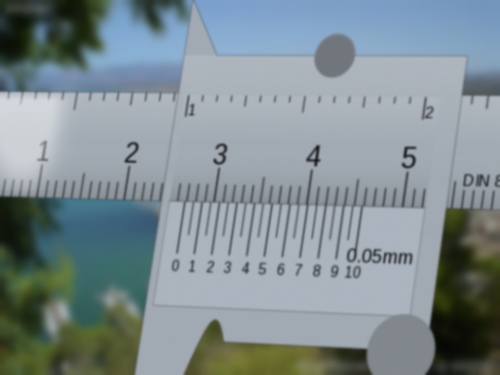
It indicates 26.8; mm
